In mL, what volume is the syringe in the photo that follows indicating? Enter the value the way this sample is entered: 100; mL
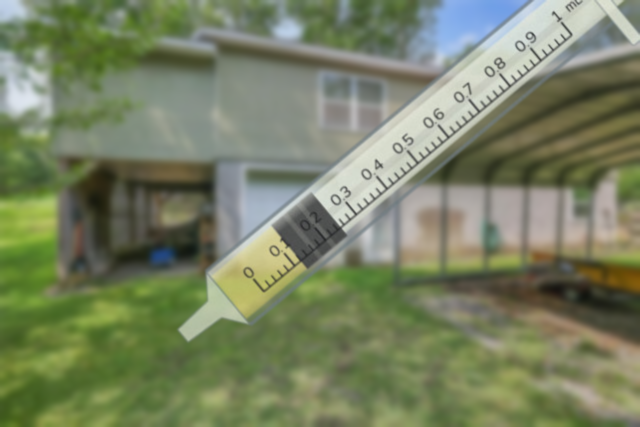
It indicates 0.12; mL
